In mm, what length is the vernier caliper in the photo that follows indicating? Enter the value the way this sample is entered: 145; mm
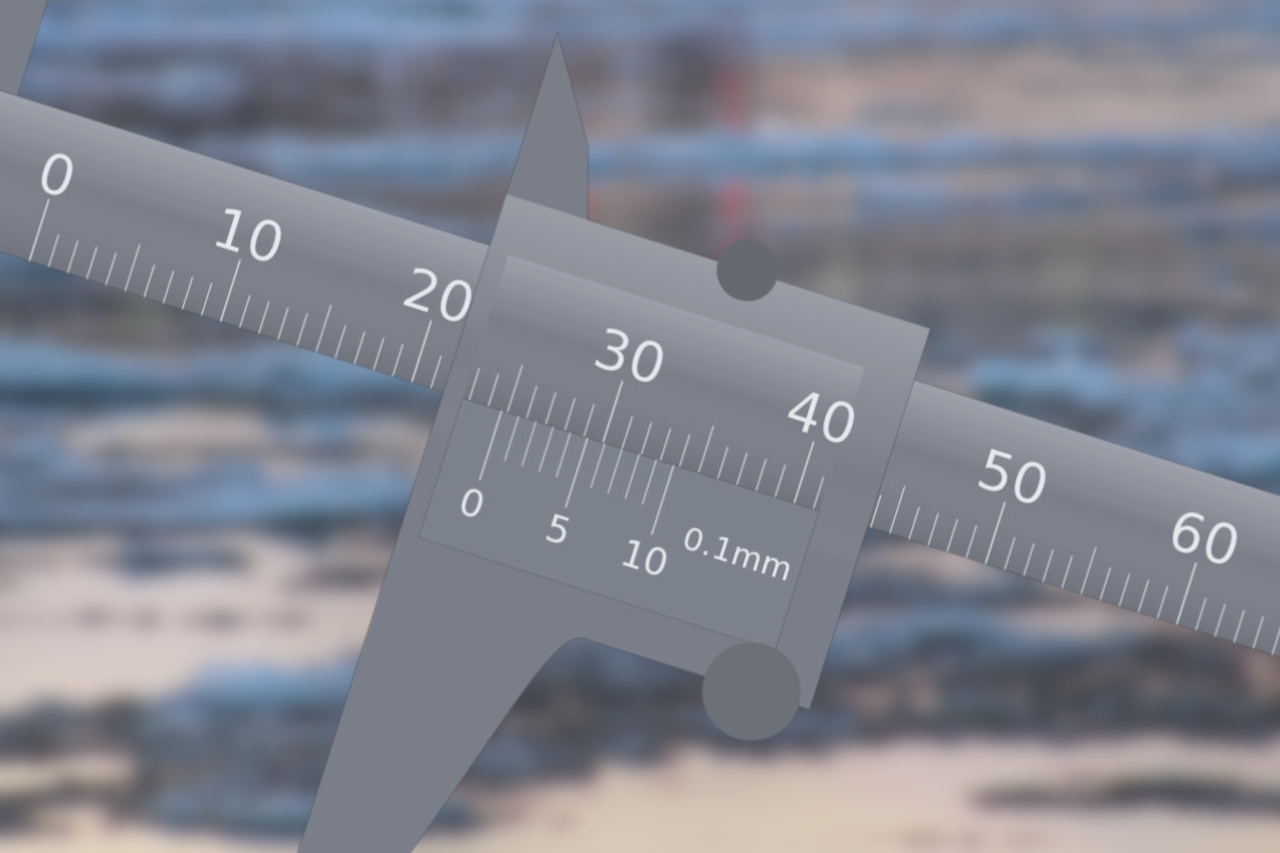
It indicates 24.7; mm
